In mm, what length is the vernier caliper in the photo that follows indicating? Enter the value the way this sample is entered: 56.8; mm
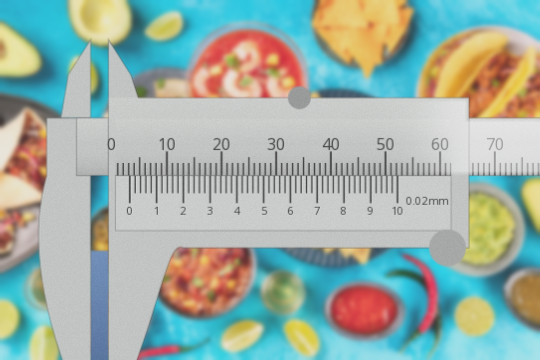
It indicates 3.2; mm
